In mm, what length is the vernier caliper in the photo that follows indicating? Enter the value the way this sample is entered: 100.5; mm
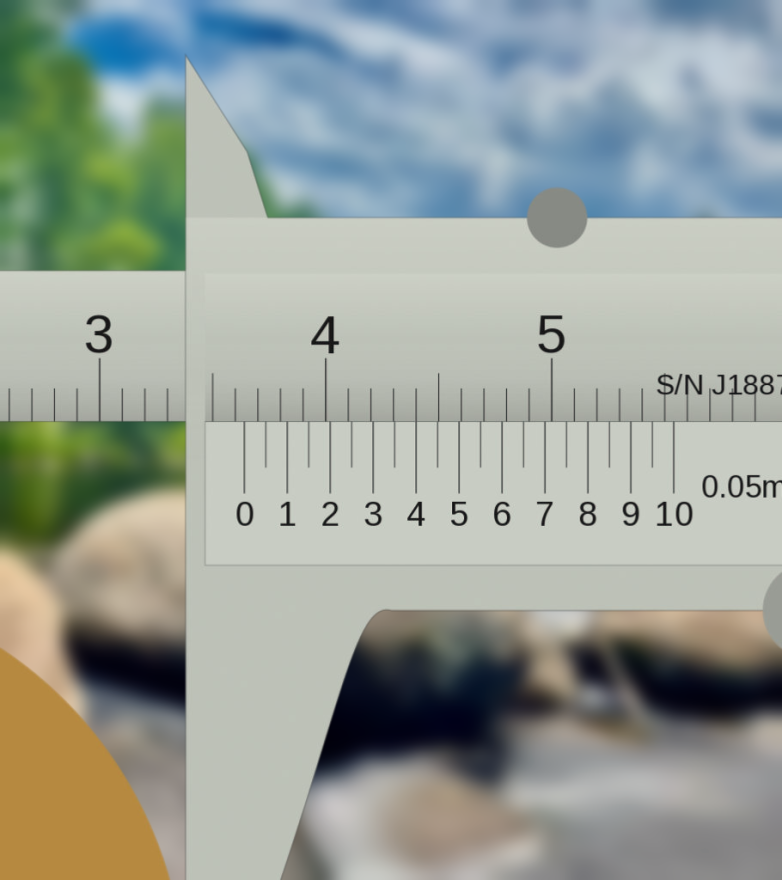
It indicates 36.40; mm
